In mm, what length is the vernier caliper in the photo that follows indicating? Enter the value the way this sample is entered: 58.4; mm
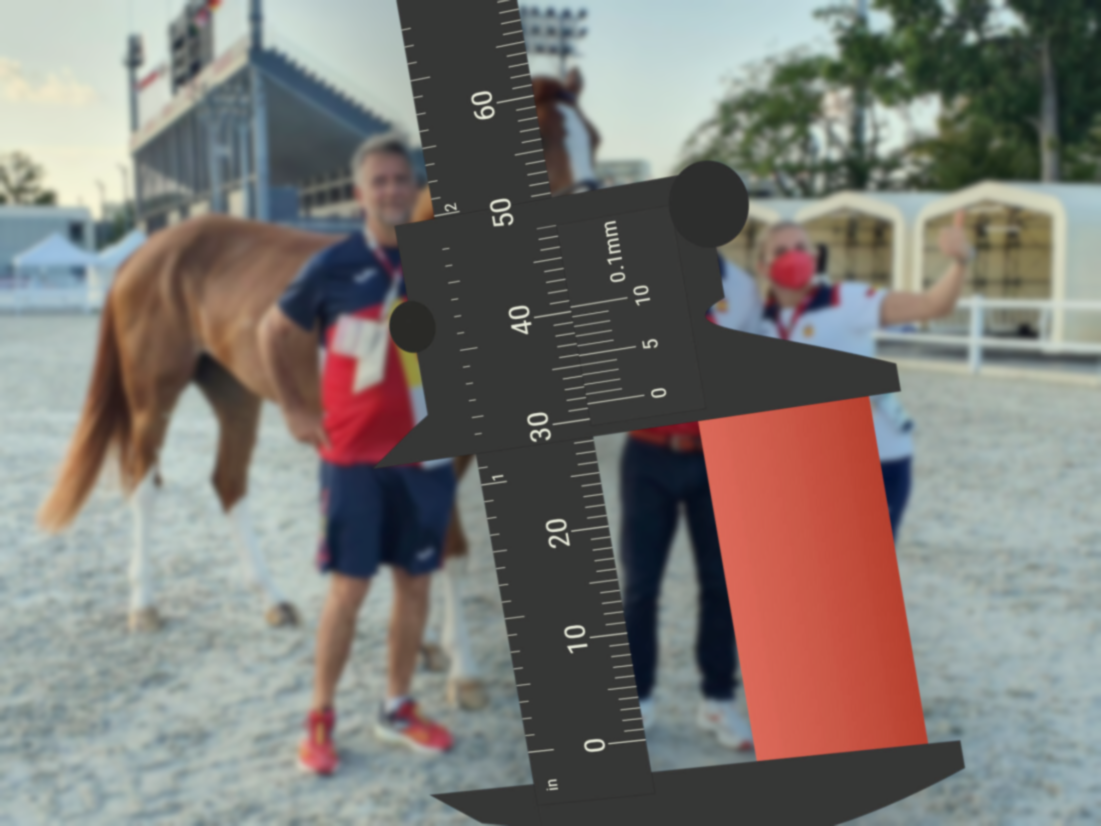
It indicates 31.4; mm
